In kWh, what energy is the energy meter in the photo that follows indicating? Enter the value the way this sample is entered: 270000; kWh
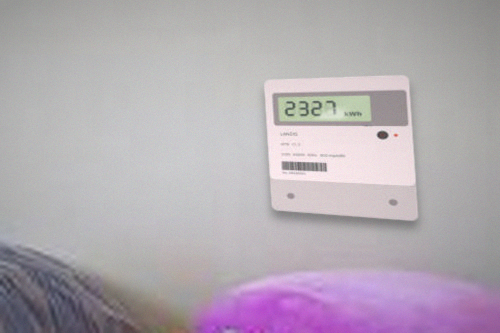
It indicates 2327; kWh
